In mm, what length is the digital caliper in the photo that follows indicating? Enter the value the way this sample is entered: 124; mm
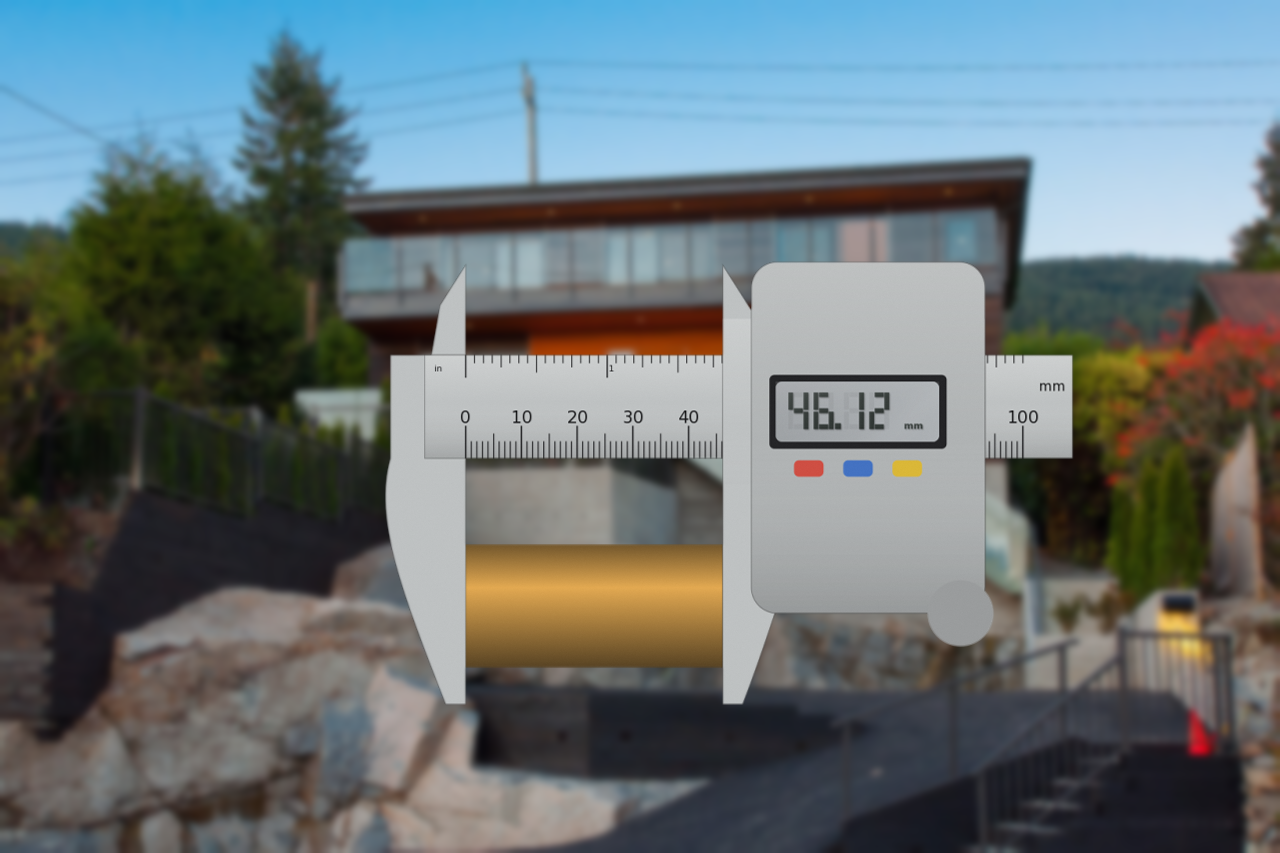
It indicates 46.12; mm
